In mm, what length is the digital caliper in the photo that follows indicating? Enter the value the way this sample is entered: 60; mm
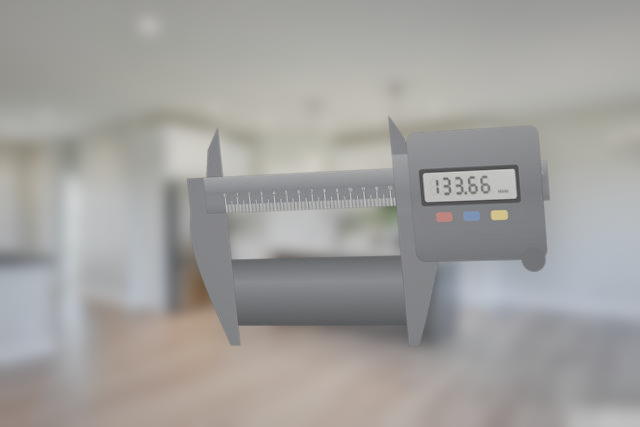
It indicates 133.66; mm
